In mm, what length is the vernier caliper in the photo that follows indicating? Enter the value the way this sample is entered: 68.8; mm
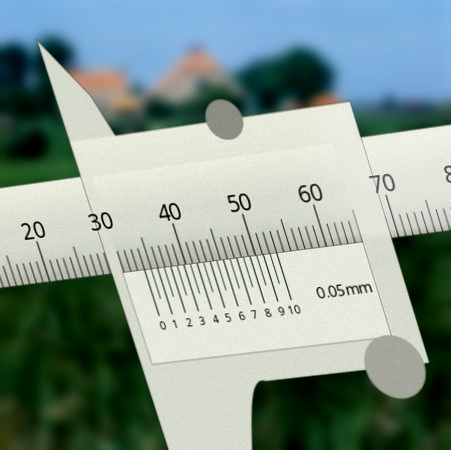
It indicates 34.0; mm
